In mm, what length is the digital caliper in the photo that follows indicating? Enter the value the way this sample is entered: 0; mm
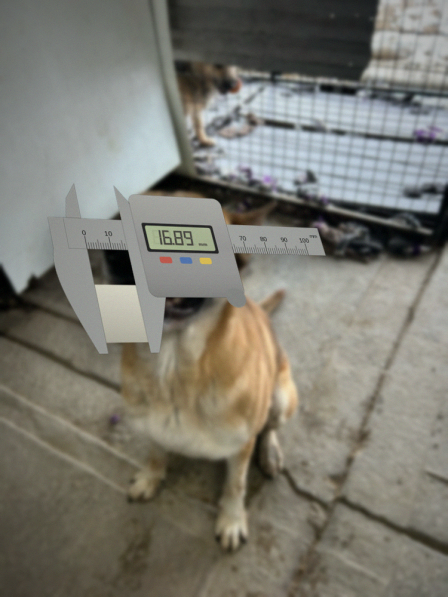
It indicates 16.89; mm
